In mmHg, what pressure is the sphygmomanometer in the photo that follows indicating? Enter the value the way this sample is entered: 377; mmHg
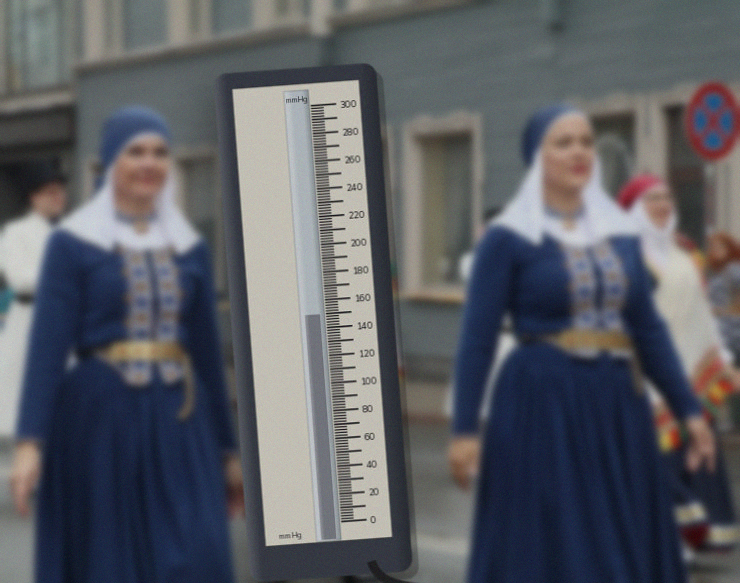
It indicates 150; mmHg
